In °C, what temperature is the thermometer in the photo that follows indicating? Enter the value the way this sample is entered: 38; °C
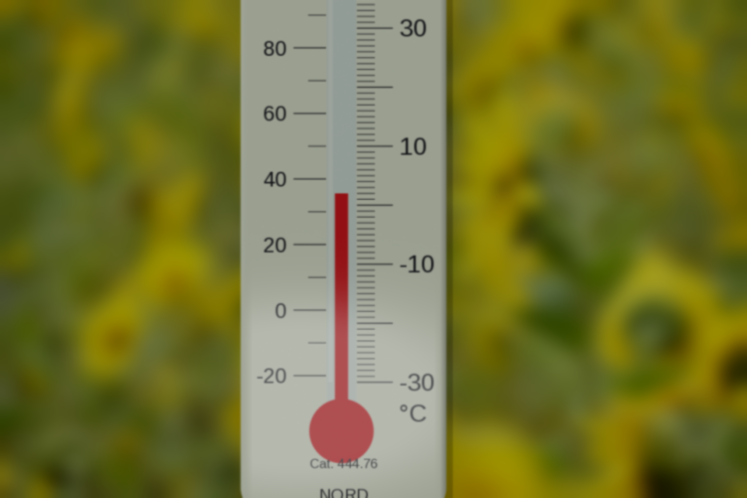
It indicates 2; °C
